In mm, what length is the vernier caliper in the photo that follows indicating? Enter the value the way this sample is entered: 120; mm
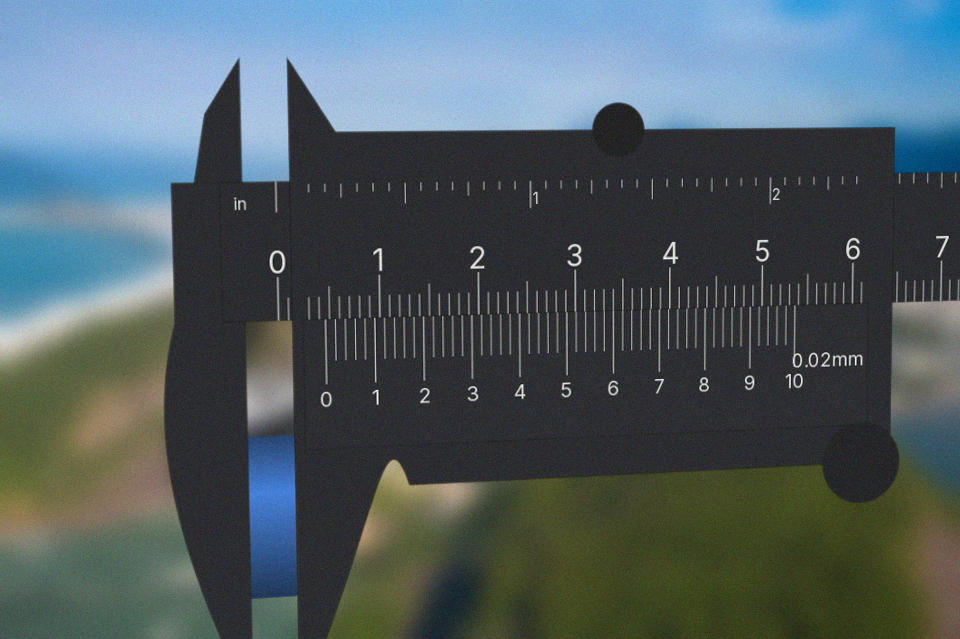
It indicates 4.6; mm
